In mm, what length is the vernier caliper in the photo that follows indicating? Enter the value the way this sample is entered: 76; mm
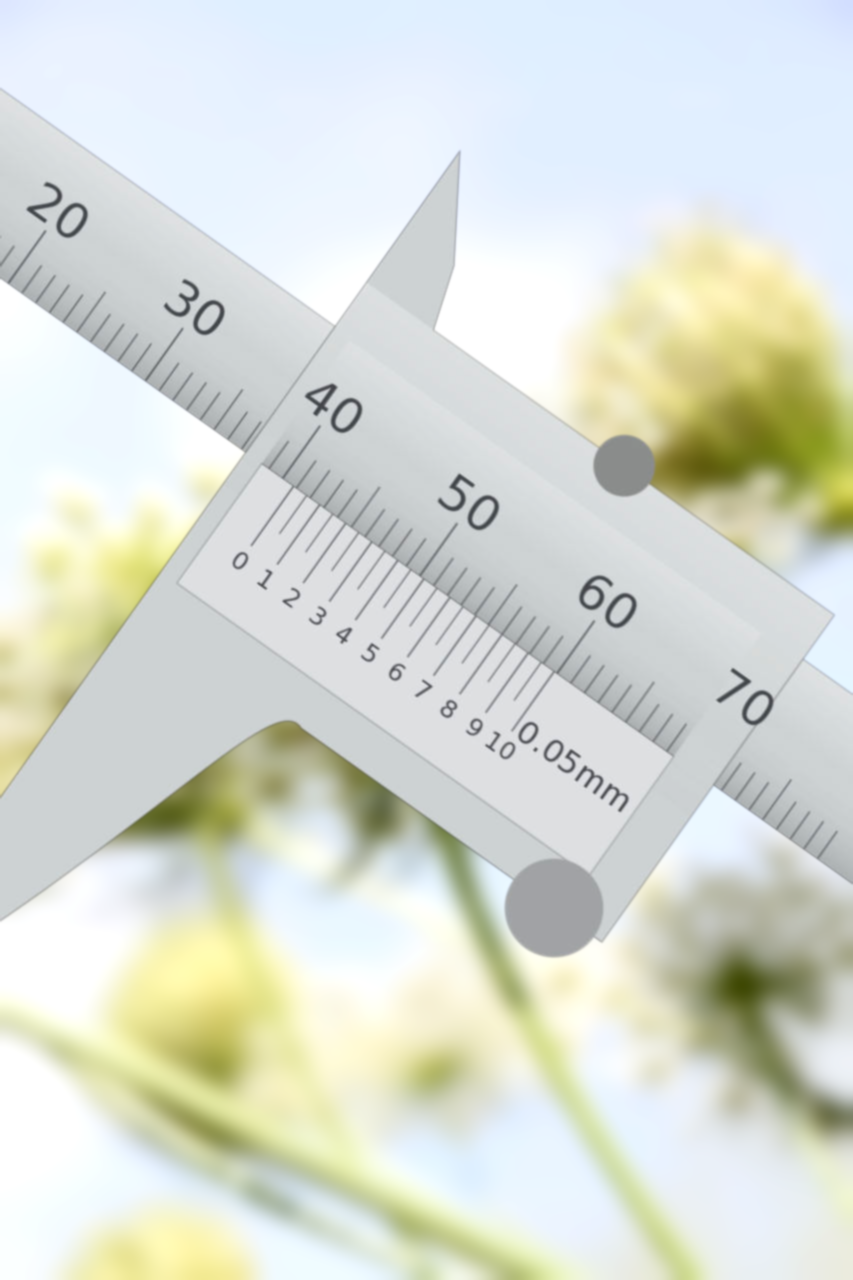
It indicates 40.8; mm
